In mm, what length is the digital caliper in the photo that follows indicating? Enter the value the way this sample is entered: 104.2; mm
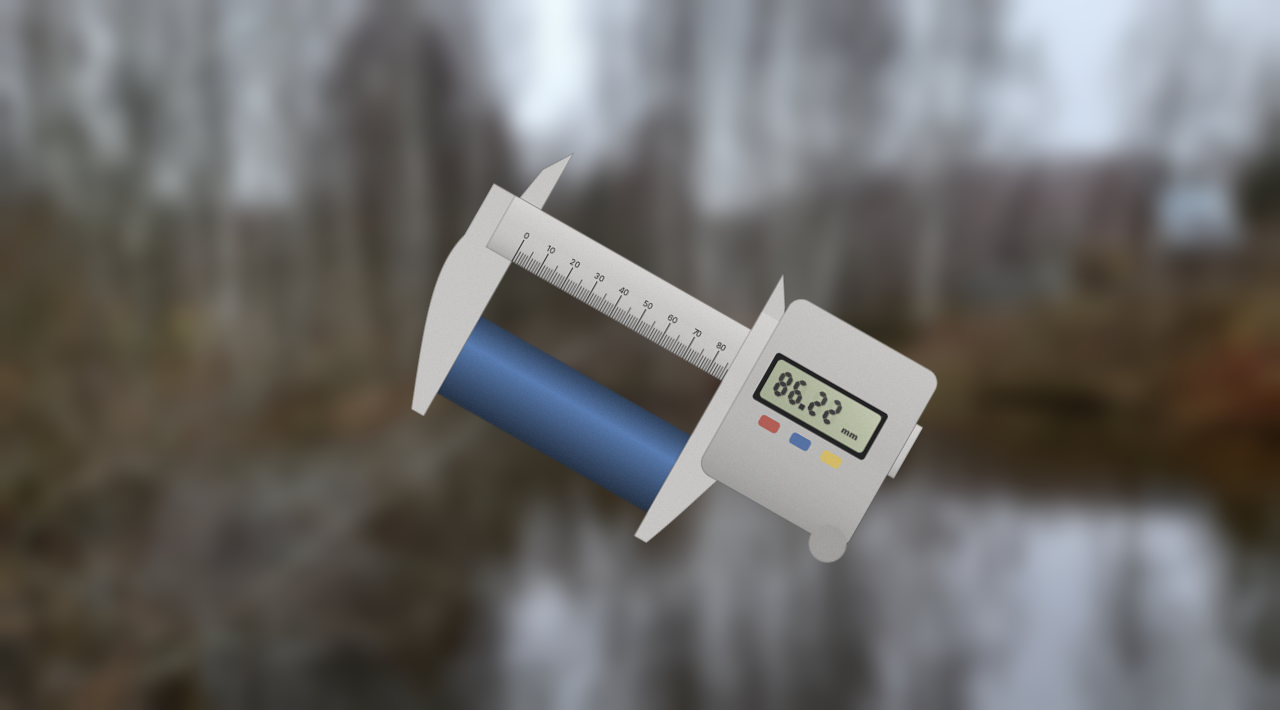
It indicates 86.22; mm
